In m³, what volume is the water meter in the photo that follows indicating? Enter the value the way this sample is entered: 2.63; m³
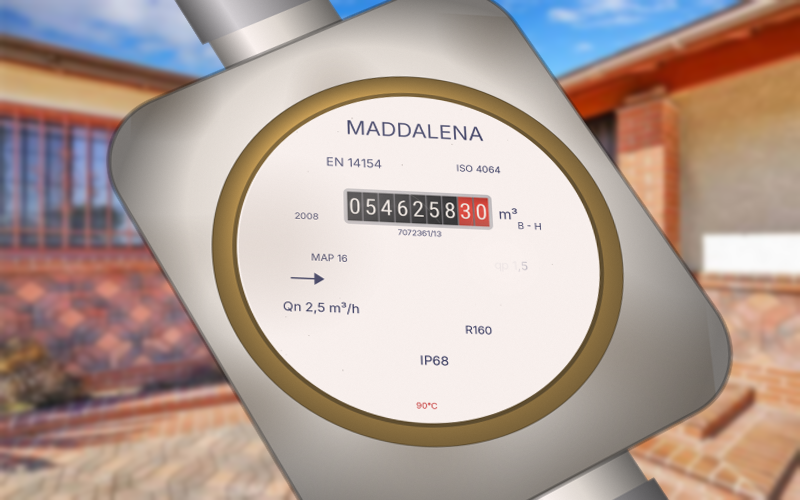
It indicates 546258.30; m³
